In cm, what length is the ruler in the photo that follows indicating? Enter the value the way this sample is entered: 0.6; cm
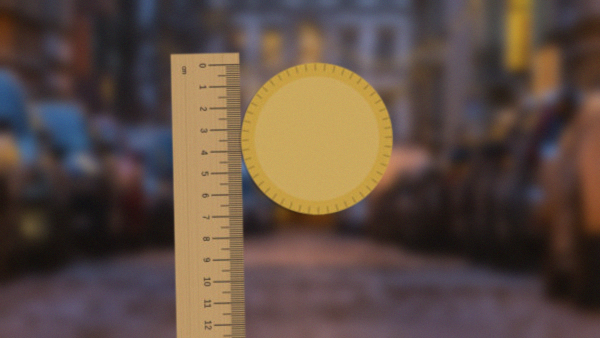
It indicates 7; cm
